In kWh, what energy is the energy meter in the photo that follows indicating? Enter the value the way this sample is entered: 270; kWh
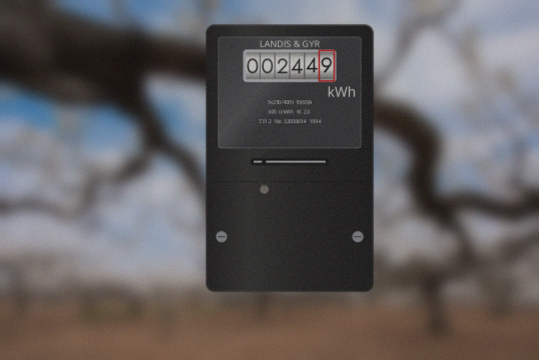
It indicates 244.9; kWh
